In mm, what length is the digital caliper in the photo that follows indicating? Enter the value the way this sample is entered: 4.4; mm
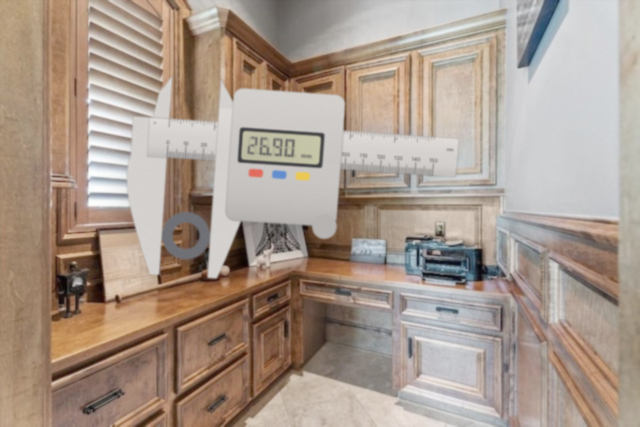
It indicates 26.90; mm
